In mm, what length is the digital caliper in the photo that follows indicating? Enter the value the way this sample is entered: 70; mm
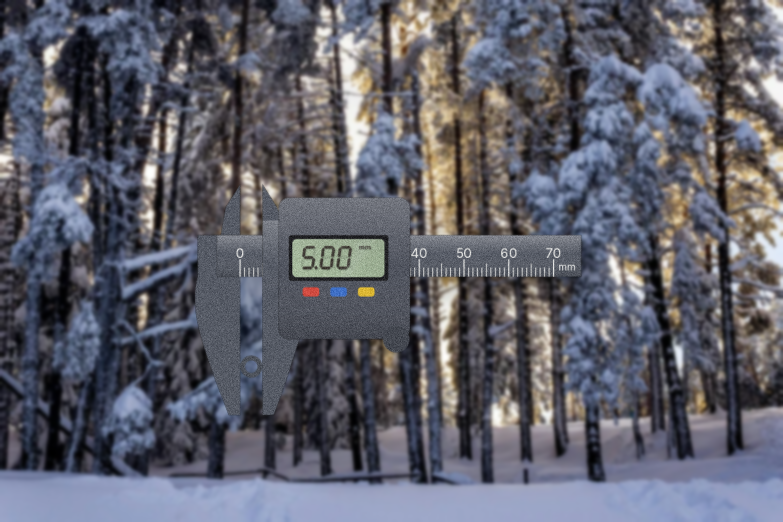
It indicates 5.00; mm
